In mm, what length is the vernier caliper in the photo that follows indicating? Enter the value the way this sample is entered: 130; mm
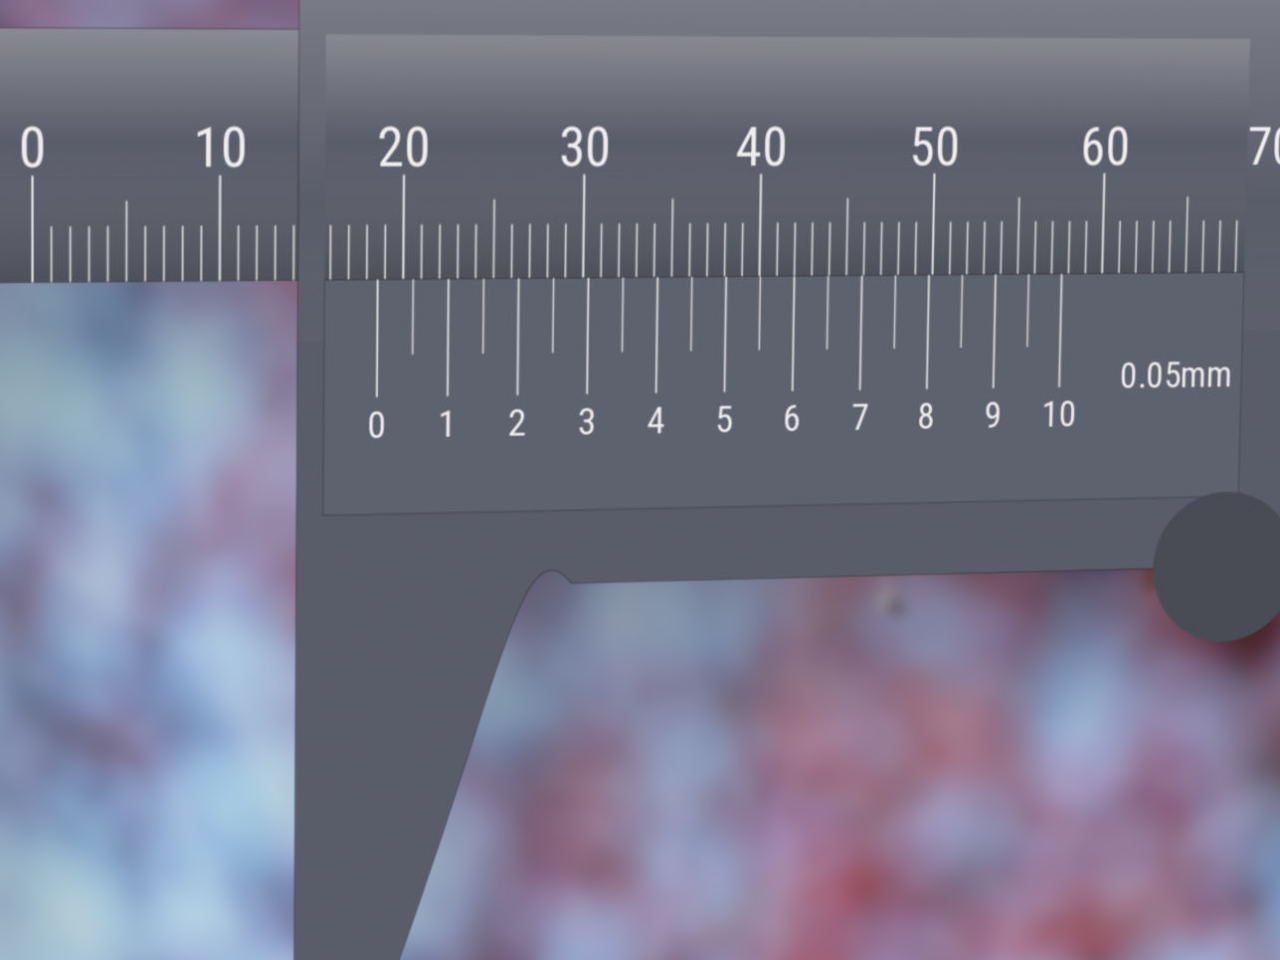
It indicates 18.6; mm
